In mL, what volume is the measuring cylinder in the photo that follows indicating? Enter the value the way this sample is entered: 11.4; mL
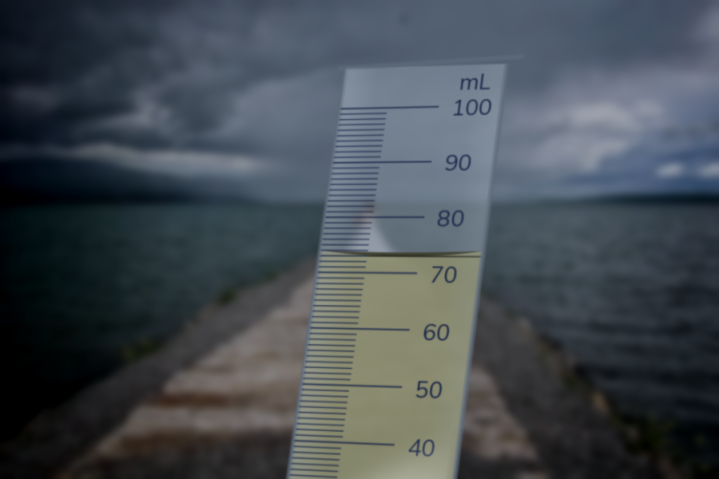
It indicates 73; mL
